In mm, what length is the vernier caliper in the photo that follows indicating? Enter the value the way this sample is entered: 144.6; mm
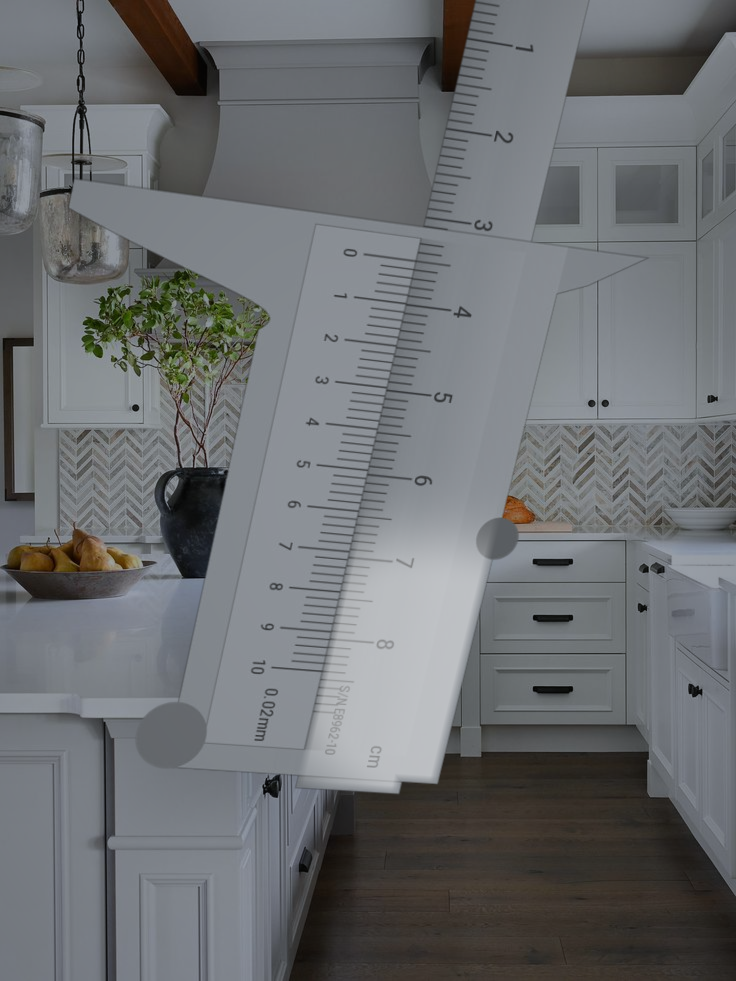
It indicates 35.0; mm
